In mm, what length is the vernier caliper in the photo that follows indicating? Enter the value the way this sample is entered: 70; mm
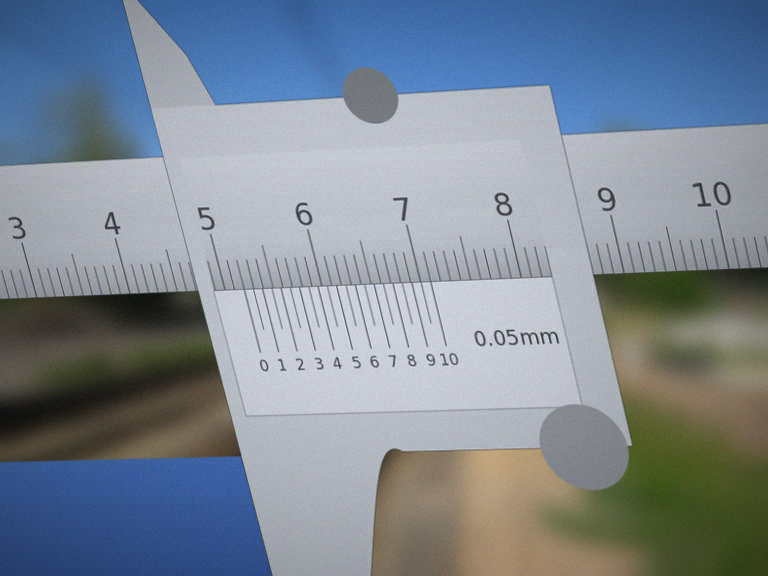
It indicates 52.0; mm
